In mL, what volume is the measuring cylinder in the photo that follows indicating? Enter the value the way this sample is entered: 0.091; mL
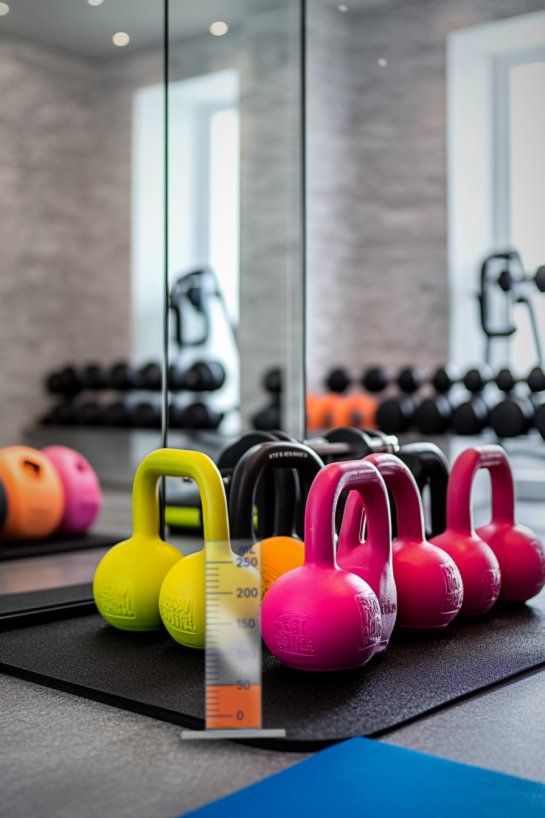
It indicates 50; mL
